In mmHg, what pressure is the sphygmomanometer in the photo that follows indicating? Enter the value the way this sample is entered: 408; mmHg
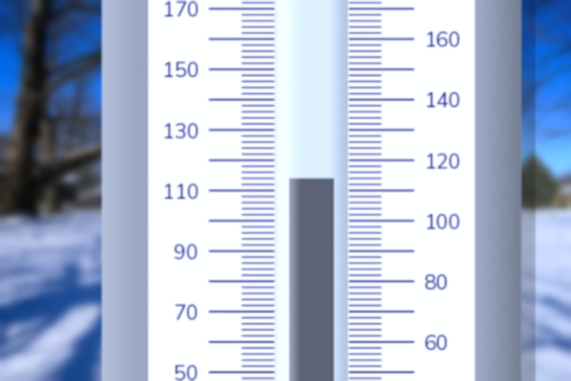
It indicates 114; mmHg
